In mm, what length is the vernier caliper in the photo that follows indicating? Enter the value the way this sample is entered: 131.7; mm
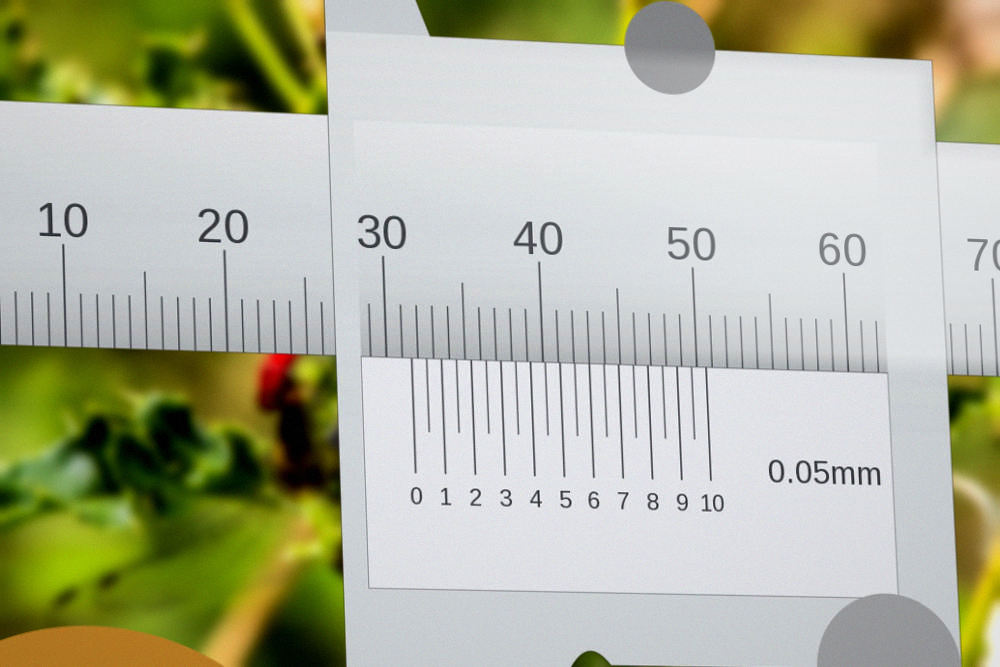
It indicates 31.6; mm
